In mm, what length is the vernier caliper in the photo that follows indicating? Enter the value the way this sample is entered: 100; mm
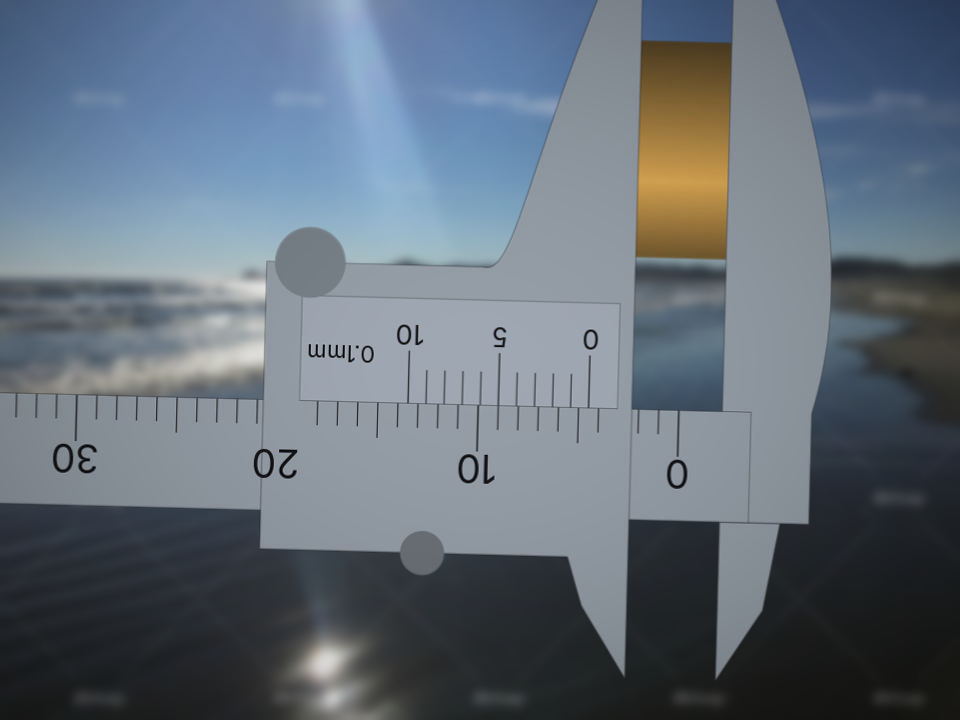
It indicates 4.5; mm
